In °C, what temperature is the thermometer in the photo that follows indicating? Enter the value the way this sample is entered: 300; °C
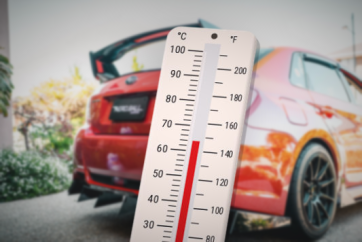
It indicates 64; °C
